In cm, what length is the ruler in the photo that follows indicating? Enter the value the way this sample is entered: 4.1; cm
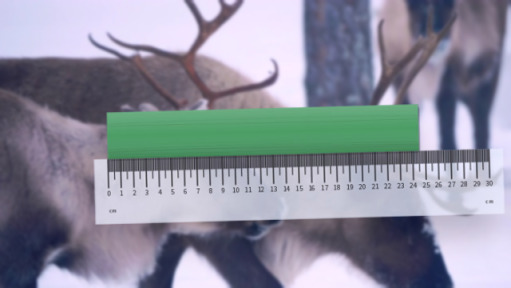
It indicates 24.5; cm
